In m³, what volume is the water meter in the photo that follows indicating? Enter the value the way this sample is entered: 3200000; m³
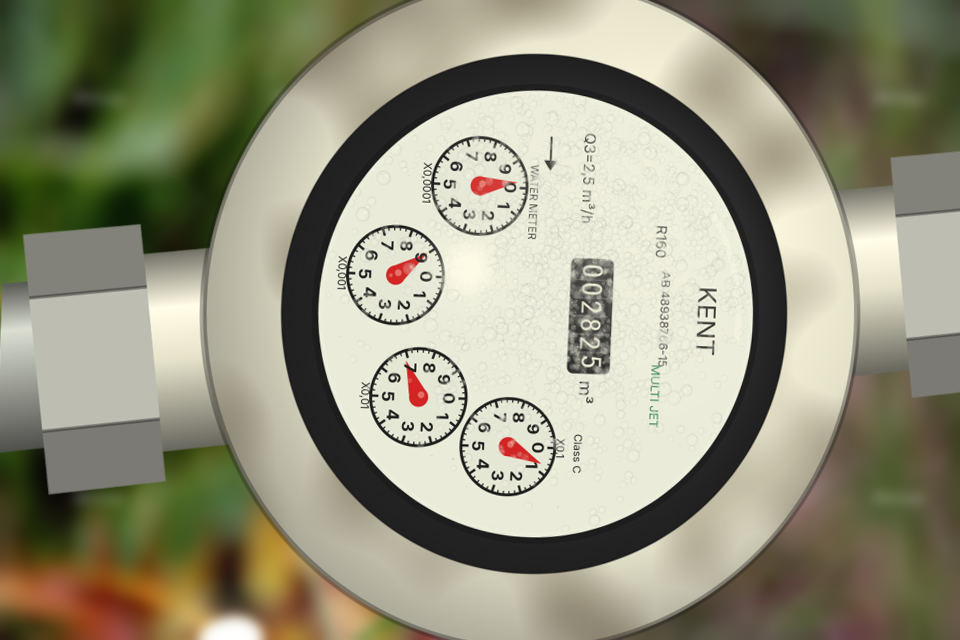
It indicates 2825.0689; m³
